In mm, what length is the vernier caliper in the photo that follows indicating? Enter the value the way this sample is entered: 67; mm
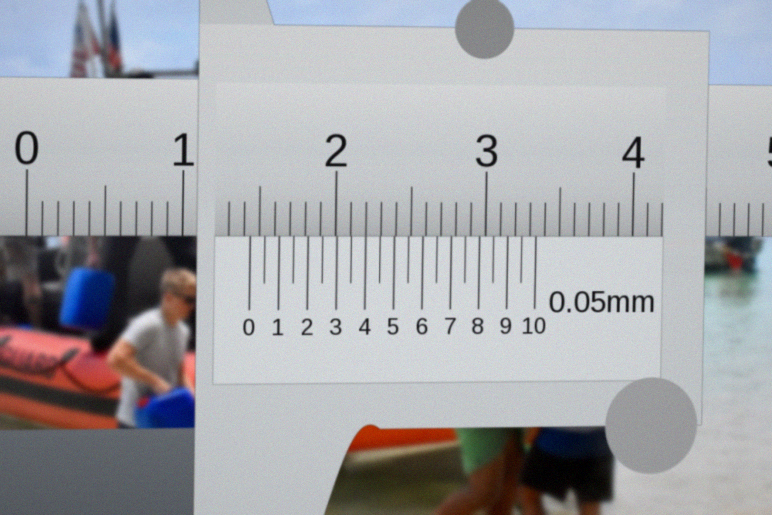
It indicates 14.4; mm
